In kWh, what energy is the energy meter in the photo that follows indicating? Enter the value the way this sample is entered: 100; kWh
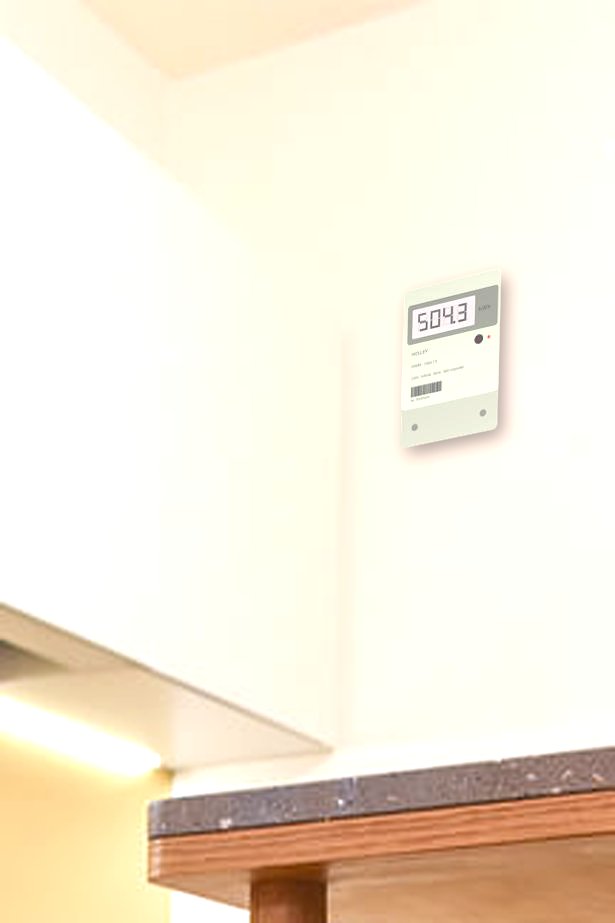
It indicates 504.3; kWh
